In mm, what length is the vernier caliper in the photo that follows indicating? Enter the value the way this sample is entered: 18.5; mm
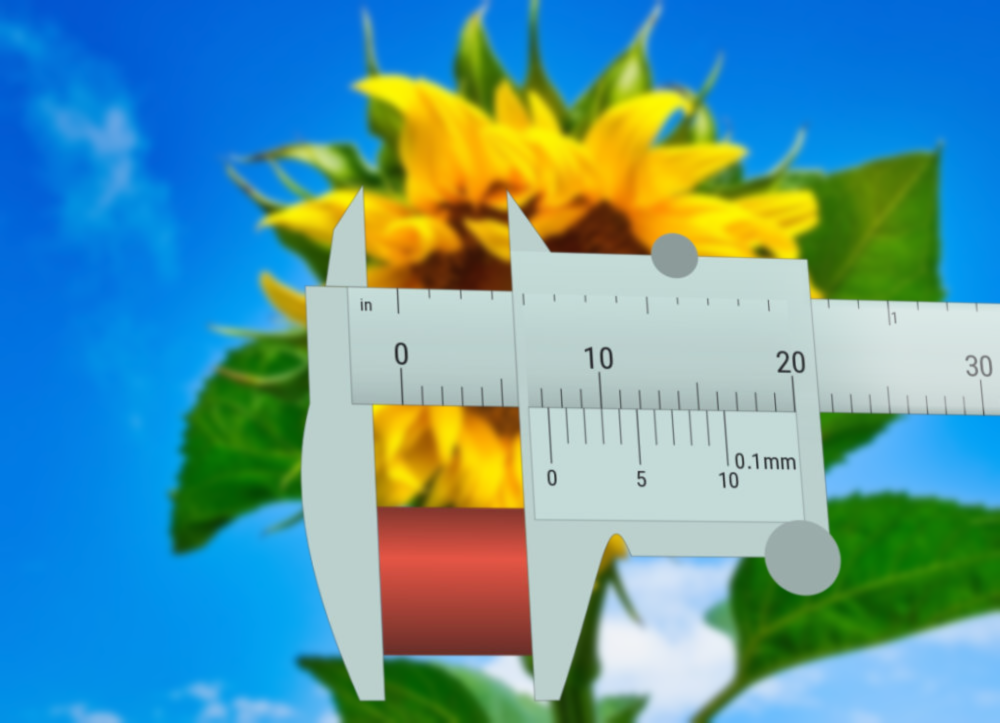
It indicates 7.3; mm
